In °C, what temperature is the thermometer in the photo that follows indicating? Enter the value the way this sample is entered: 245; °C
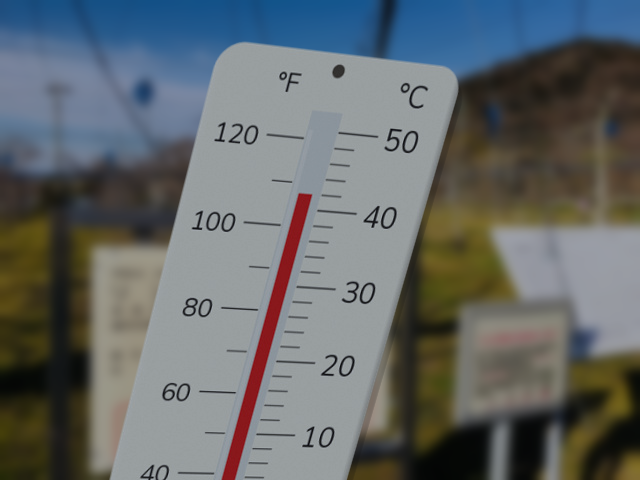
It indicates 42; °C
